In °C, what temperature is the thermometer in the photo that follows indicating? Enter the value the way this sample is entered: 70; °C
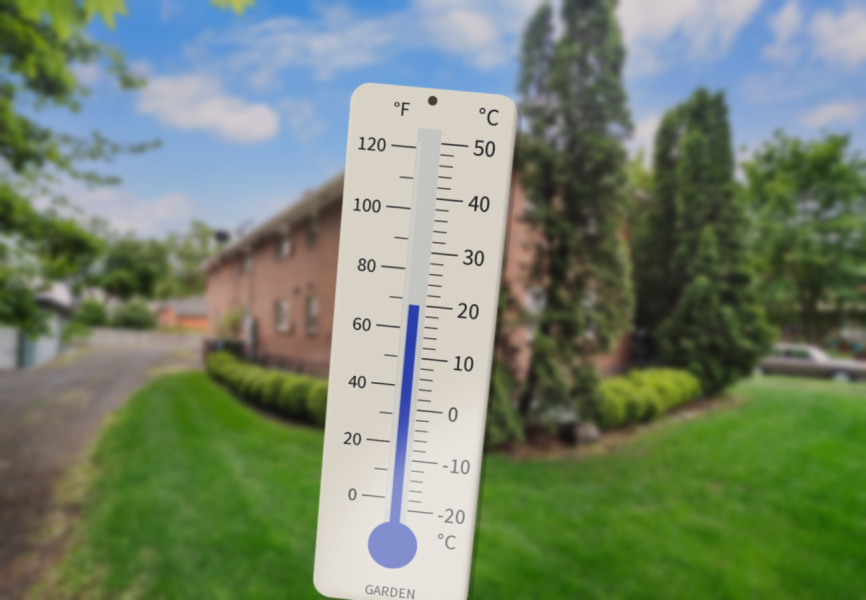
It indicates 20; °C
